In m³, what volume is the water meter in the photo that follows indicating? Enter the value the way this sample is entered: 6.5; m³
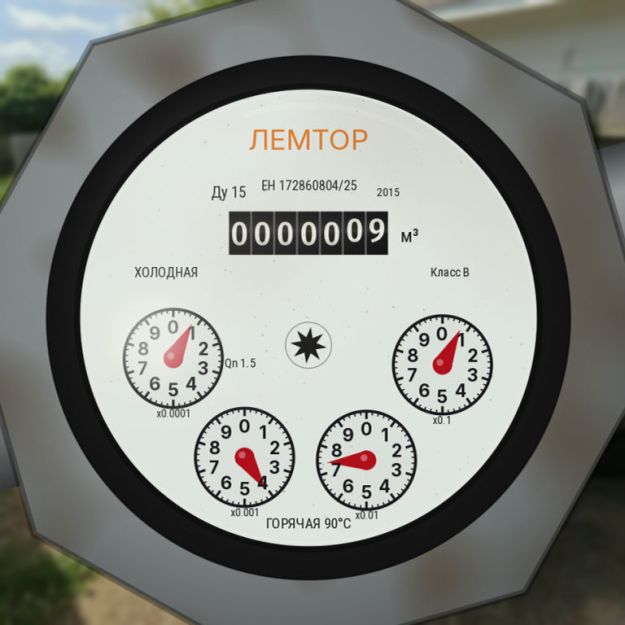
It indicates 9.0740; m³
